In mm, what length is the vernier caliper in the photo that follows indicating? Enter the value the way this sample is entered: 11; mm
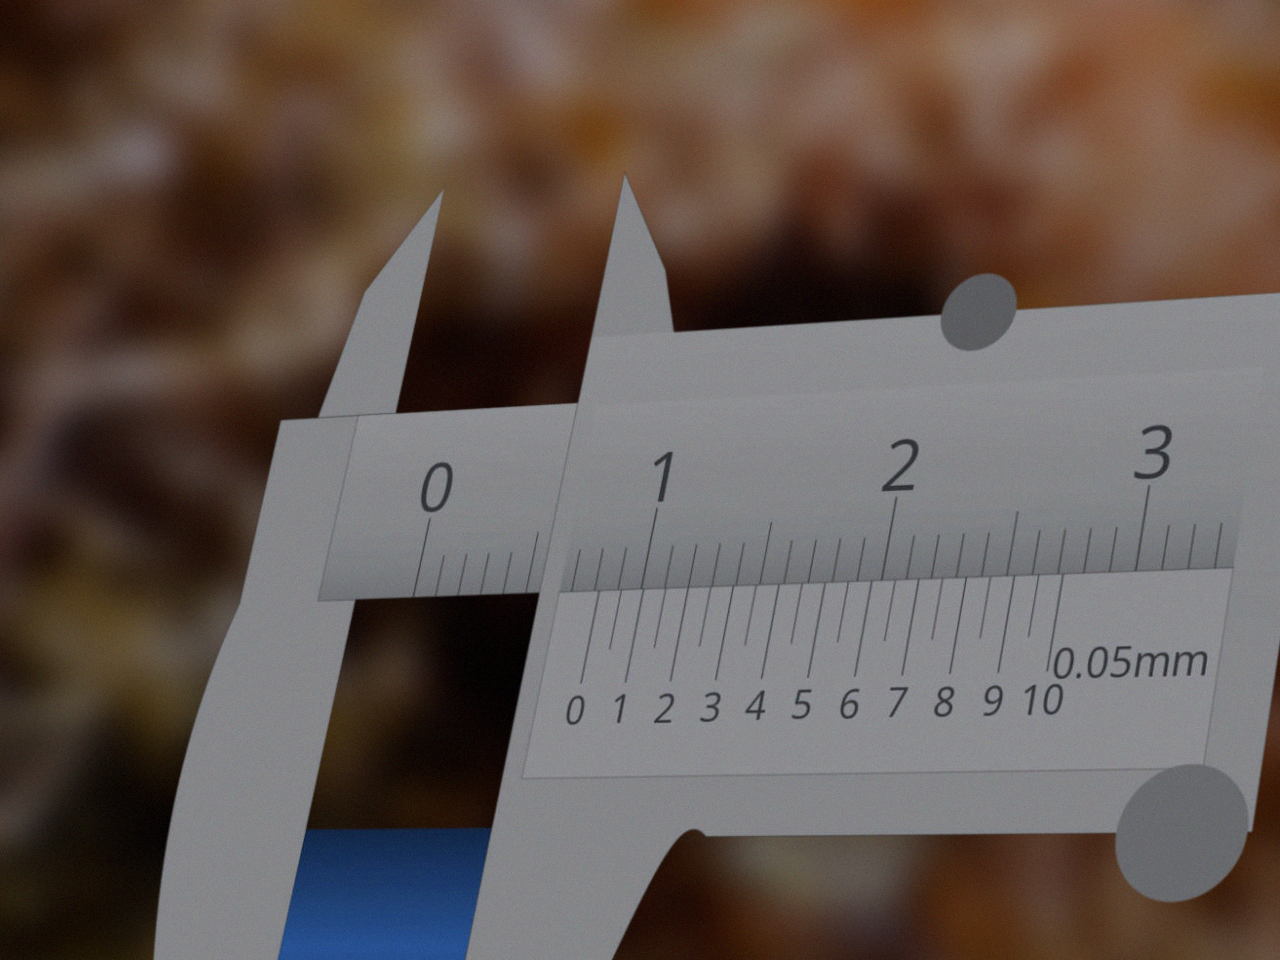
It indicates 8.2; mm
